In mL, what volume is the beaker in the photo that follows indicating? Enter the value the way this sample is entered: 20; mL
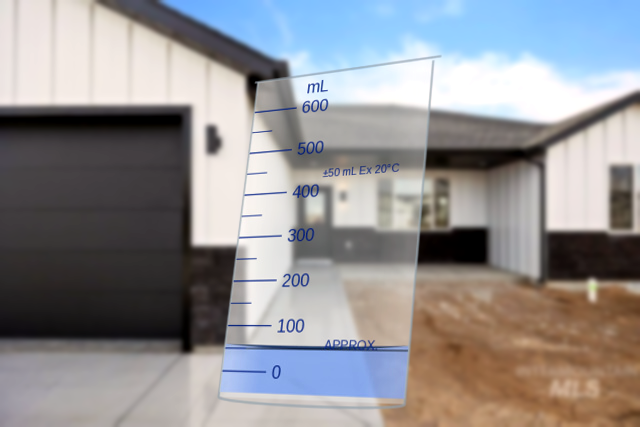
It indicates 50; mL
